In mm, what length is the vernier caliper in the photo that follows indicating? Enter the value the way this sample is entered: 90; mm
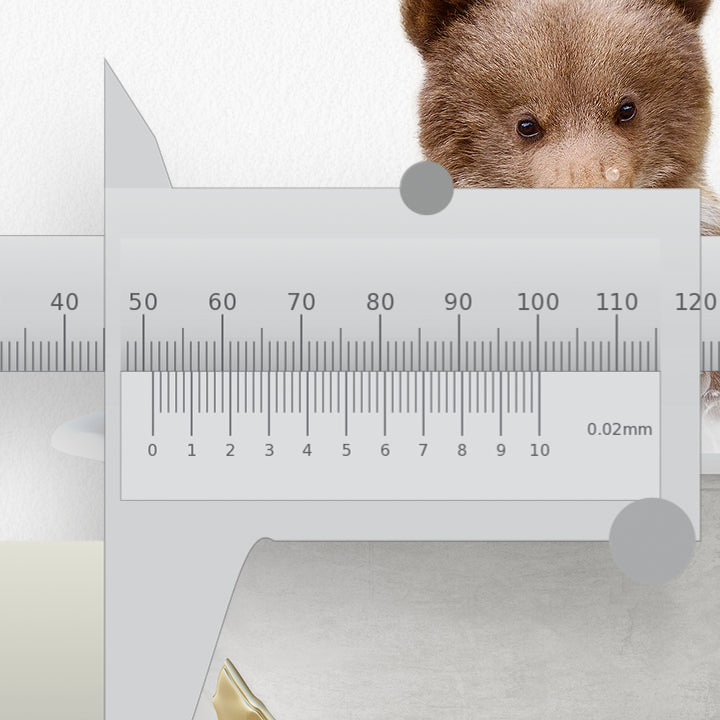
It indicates 51.2; mm
